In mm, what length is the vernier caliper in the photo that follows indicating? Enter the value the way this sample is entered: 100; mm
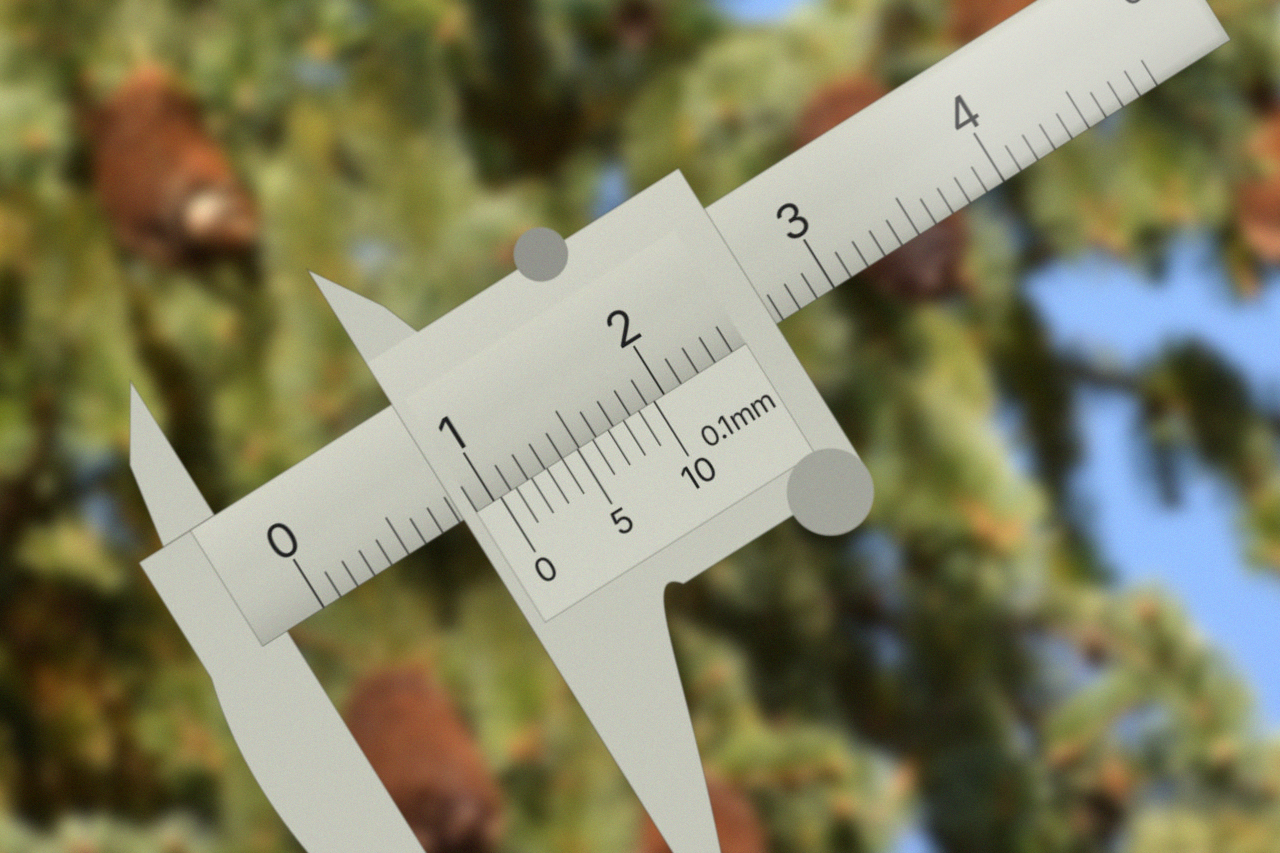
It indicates 10.4; mm
